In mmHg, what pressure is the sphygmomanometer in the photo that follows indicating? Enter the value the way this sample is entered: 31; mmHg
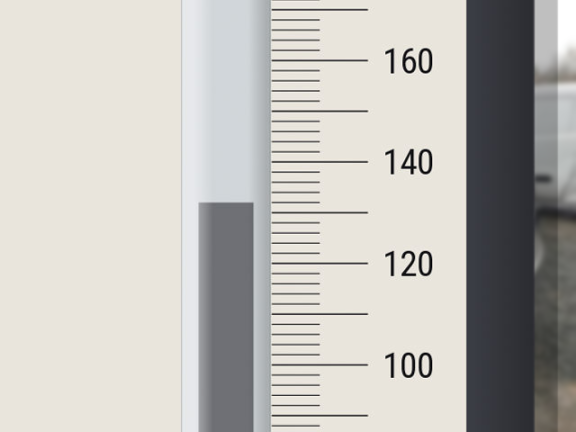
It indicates 132; mmHg
